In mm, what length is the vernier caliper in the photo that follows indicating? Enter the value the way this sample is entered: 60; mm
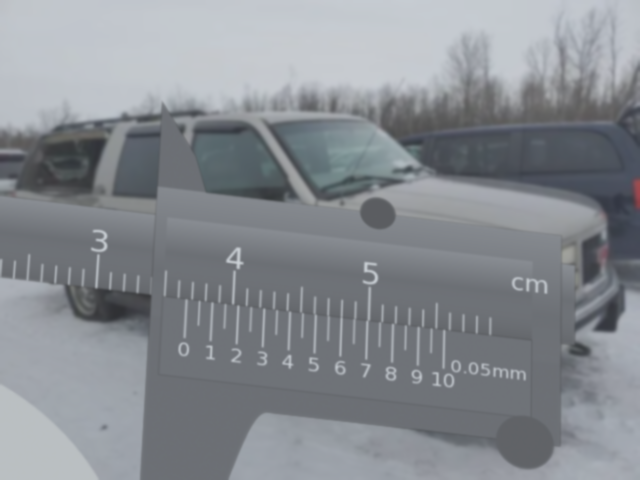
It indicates 36.6; mm
